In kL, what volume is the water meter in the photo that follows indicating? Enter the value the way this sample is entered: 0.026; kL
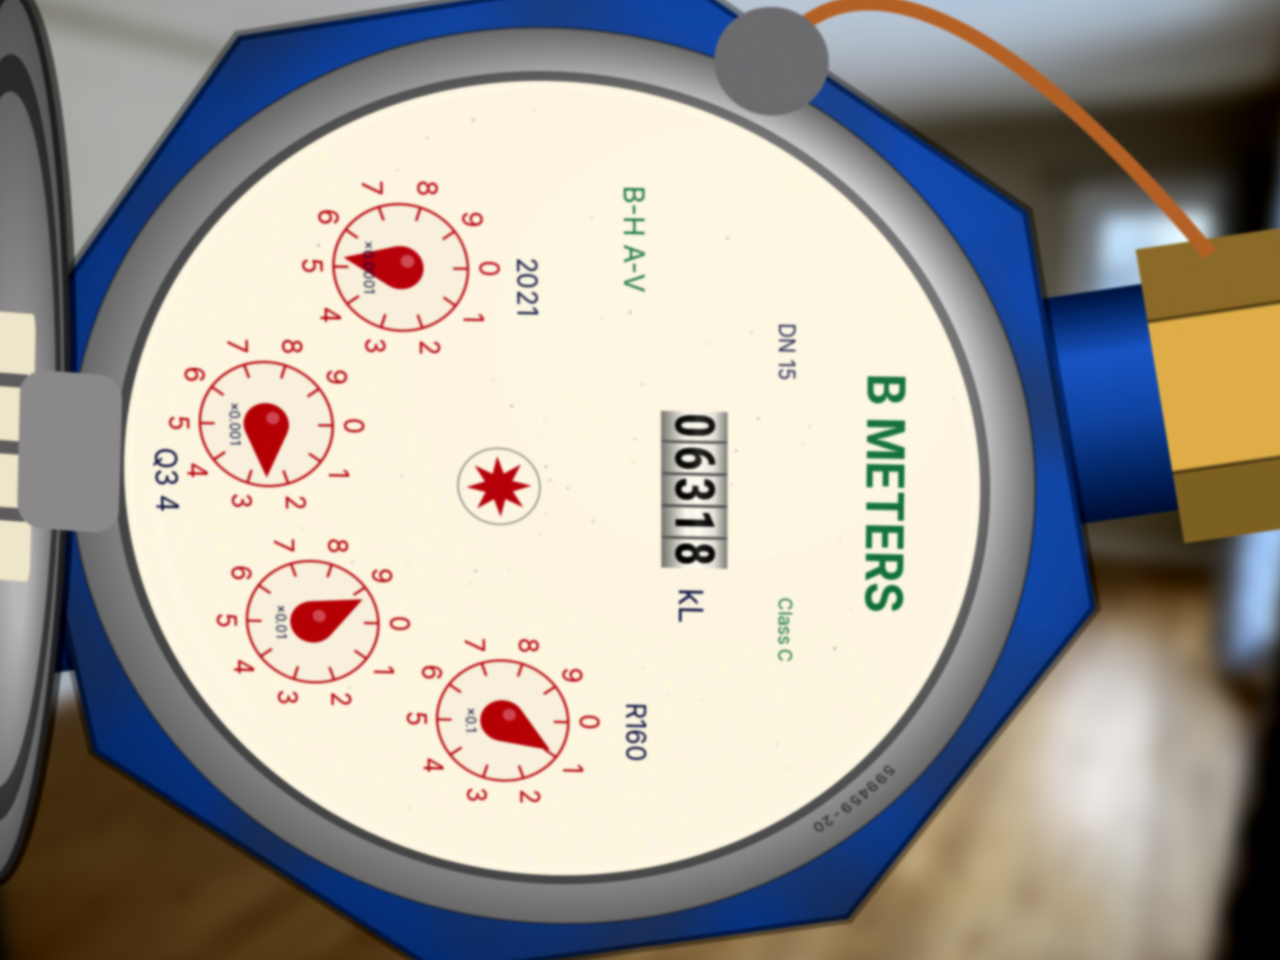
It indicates 6318.0925; kL
